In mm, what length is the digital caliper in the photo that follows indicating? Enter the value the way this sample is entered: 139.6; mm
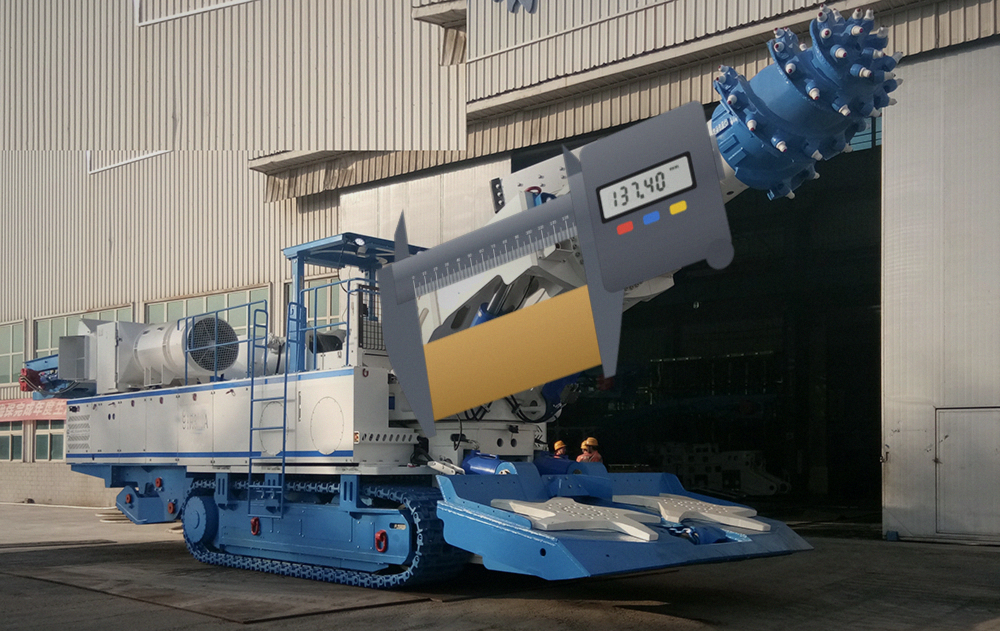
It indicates 137.40; mm
